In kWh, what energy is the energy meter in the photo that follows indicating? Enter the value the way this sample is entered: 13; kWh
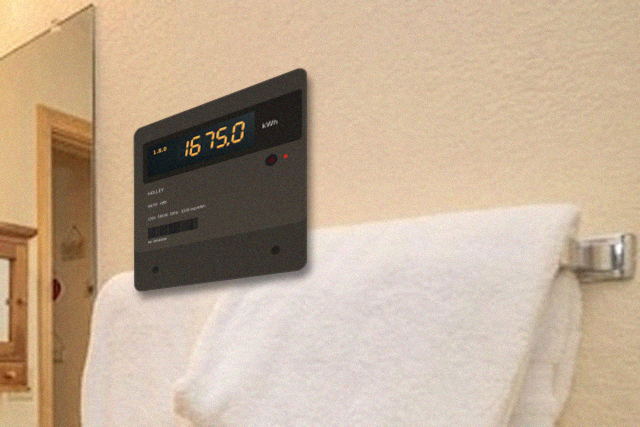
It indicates 1675.0; kWh
